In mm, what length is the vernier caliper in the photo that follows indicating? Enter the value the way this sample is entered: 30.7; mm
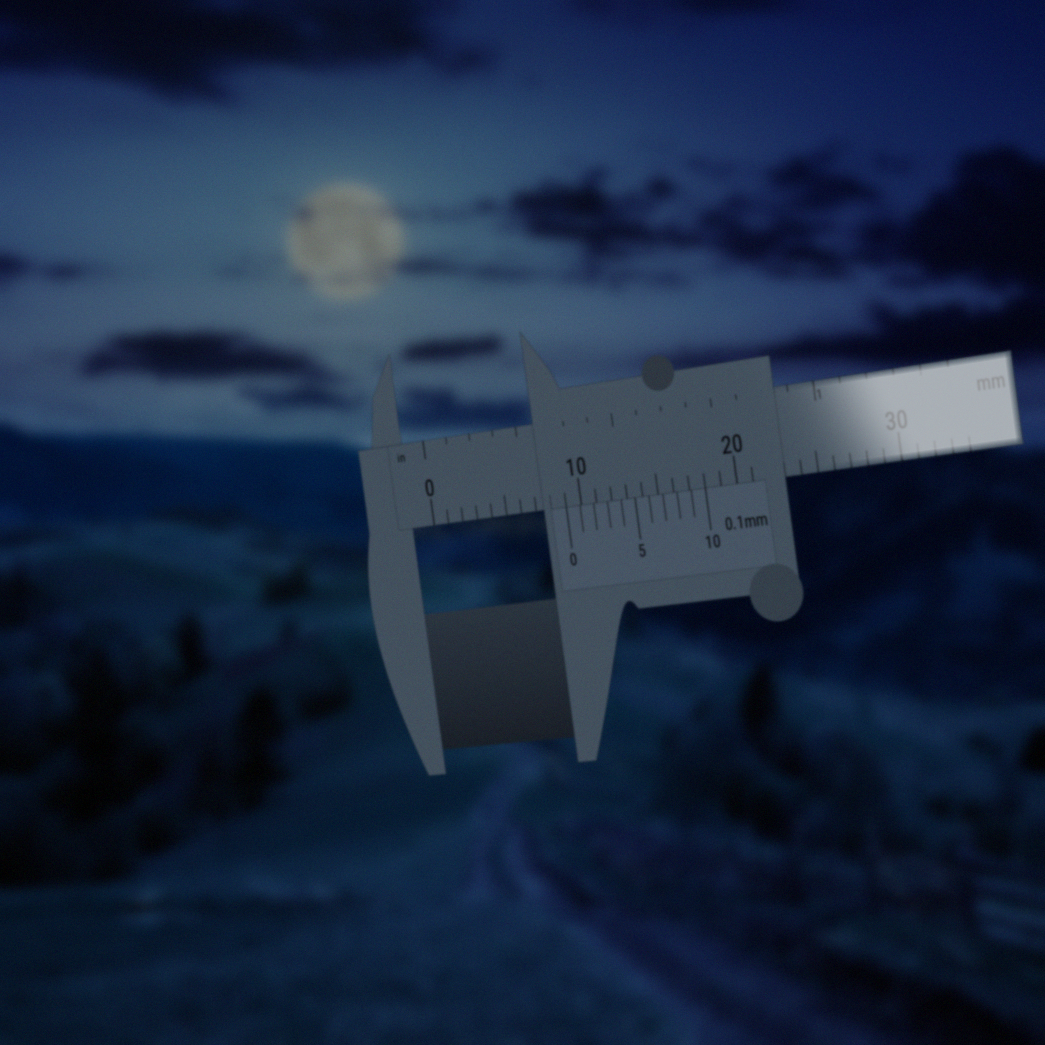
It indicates 9.0; mm
